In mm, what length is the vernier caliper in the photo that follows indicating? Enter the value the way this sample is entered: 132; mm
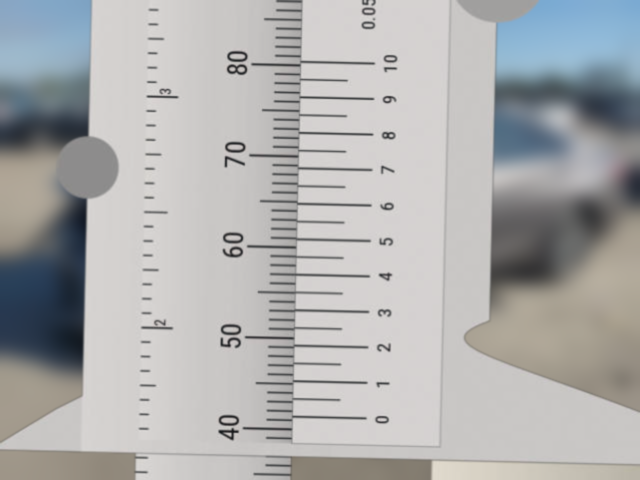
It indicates 41.4; mm
